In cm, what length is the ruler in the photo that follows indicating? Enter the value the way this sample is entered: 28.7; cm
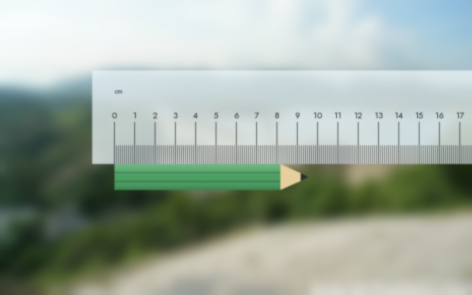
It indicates 9.5; cm
